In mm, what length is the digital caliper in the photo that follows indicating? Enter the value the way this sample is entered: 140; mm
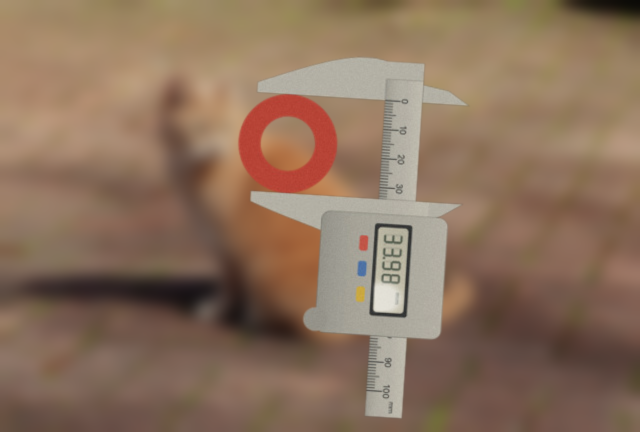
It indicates 33.98; mm
